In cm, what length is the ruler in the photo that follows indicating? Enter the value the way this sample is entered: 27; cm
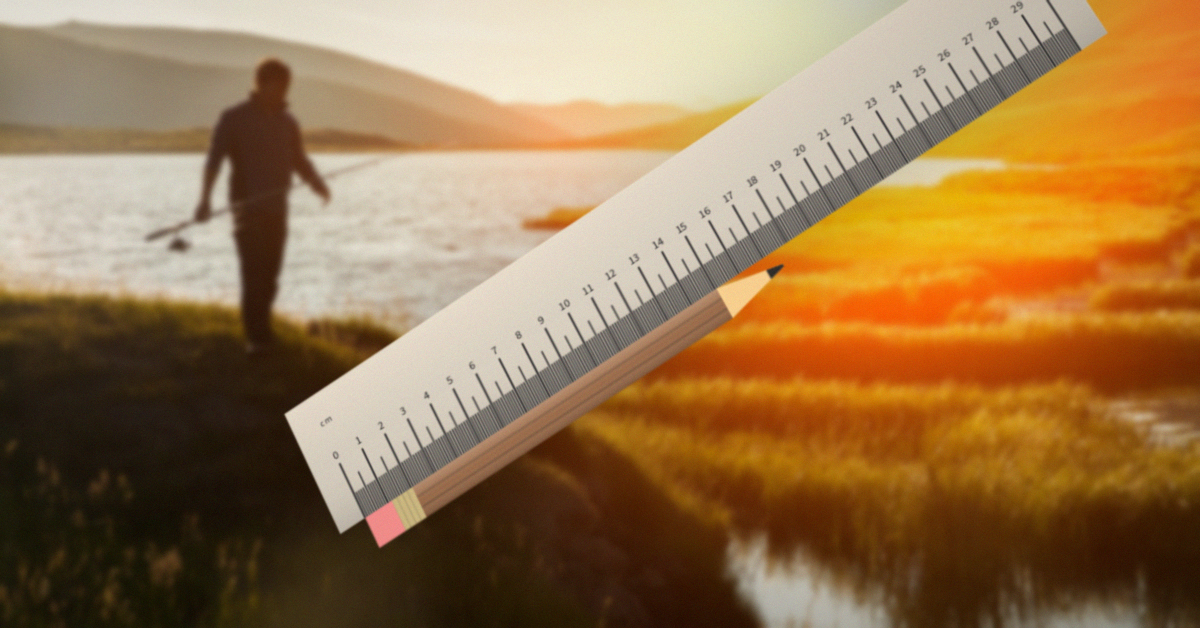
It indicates 17.5; cm
